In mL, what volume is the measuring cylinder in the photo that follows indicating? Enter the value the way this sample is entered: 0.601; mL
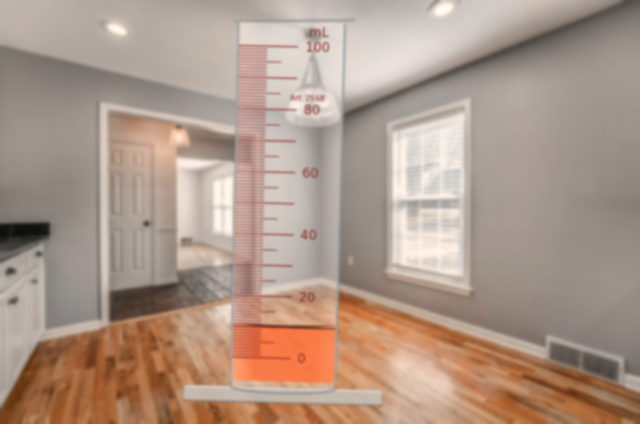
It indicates 10; mL
